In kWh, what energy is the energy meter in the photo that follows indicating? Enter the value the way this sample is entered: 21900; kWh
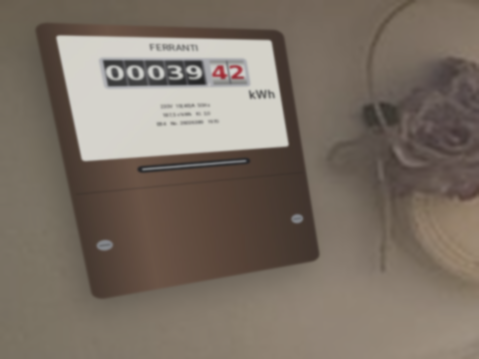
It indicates 39.42; kWh
